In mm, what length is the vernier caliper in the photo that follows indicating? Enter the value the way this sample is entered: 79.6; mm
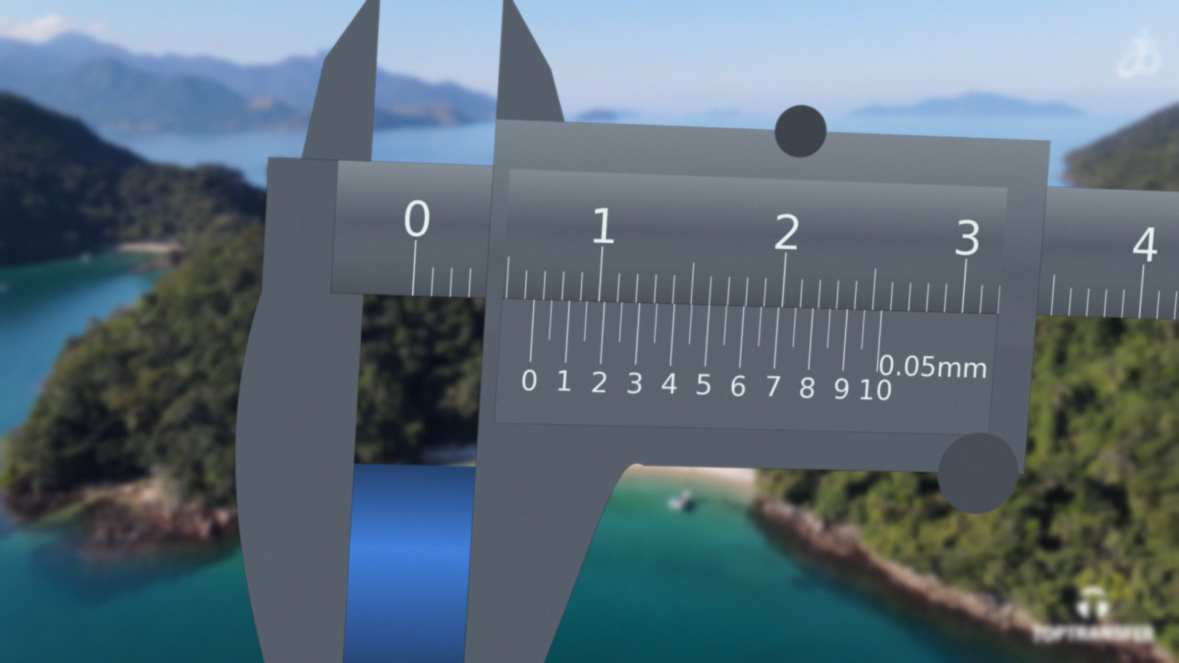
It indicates 6.5; mm
